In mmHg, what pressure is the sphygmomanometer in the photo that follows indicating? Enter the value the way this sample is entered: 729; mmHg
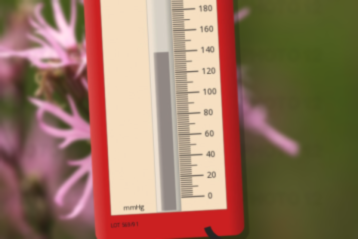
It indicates 140; mmHg
